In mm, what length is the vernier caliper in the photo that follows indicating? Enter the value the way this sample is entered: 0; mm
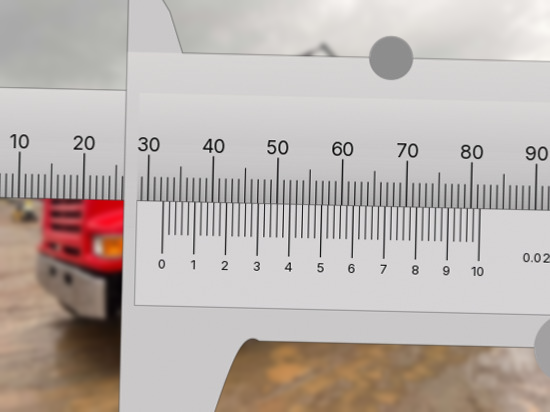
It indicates 32.4; mm
